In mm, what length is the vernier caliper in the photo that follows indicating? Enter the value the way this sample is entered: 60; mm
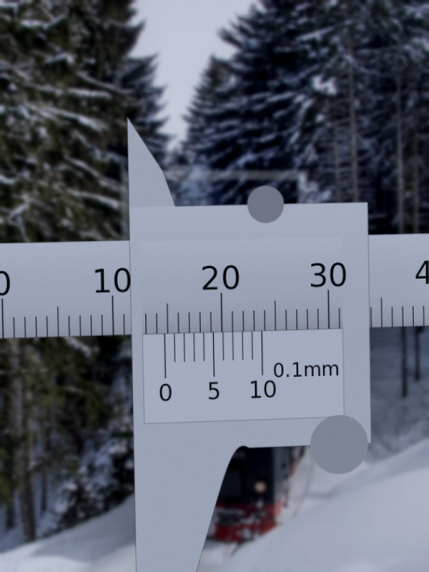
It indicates 14.7; mm
